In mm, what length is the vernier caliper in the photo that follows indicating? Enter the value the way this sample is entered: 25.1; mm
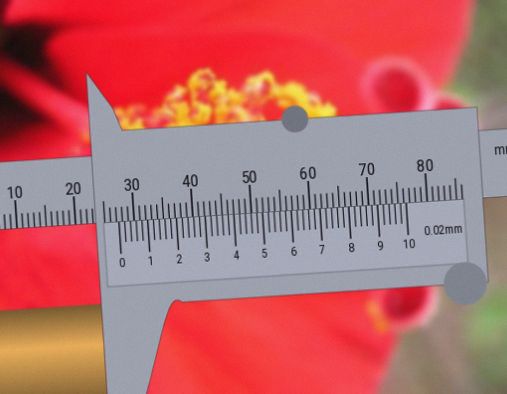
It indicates 27.4; mm
